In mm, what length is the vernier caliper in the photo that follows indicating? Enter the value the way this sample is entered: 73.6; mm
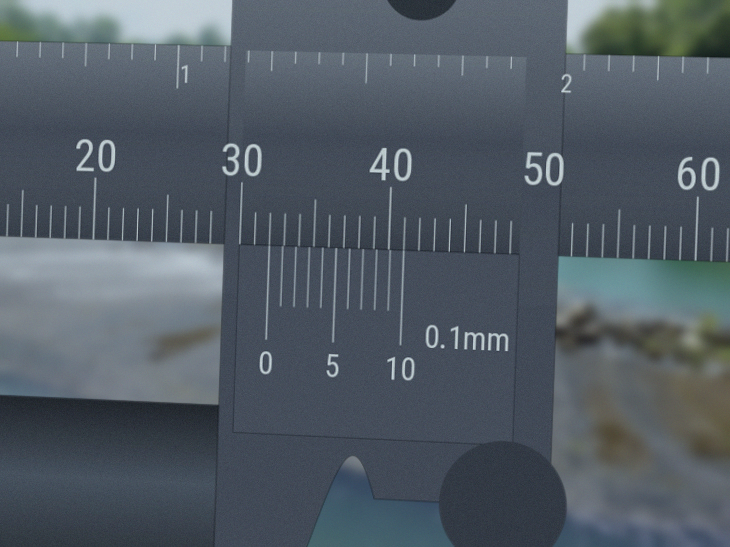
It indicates 32.0; mm
